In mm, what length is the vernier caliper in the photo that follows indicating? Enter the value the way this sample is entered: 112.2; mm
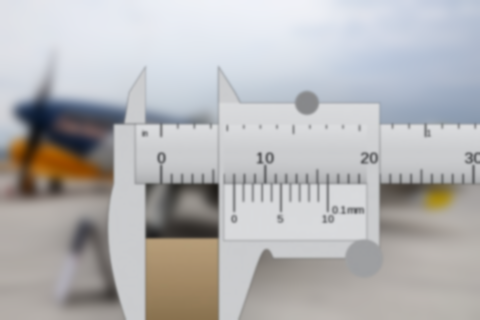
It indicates 7.0; mm
